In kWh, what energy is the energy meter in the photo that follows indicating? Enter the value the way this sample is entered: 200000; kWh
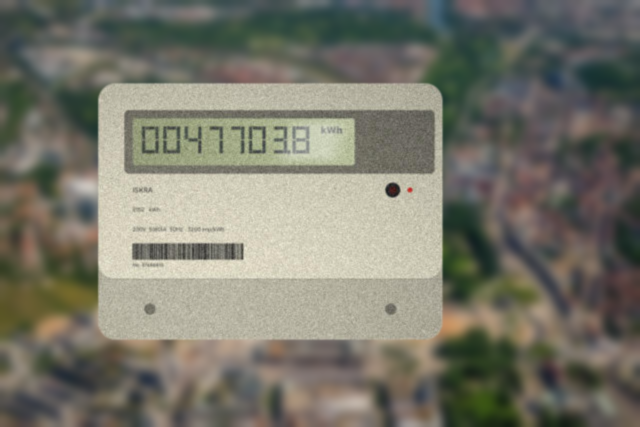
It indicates 47703.8; kWh
